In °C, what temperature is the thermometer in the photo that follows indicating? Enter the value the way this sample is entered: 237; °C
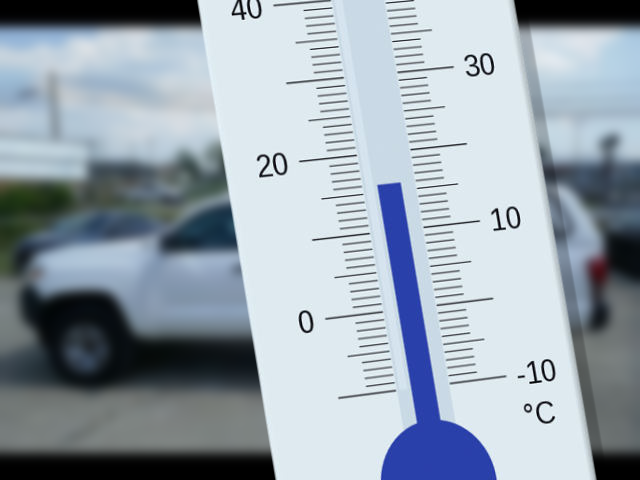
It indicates 16; °C
